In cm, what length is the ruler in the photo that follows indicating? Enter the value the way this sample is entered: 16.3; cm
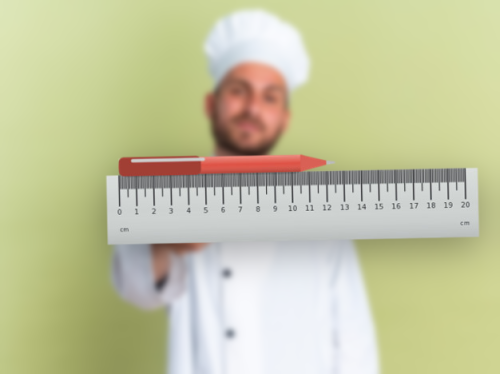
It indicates 12.5; cm
